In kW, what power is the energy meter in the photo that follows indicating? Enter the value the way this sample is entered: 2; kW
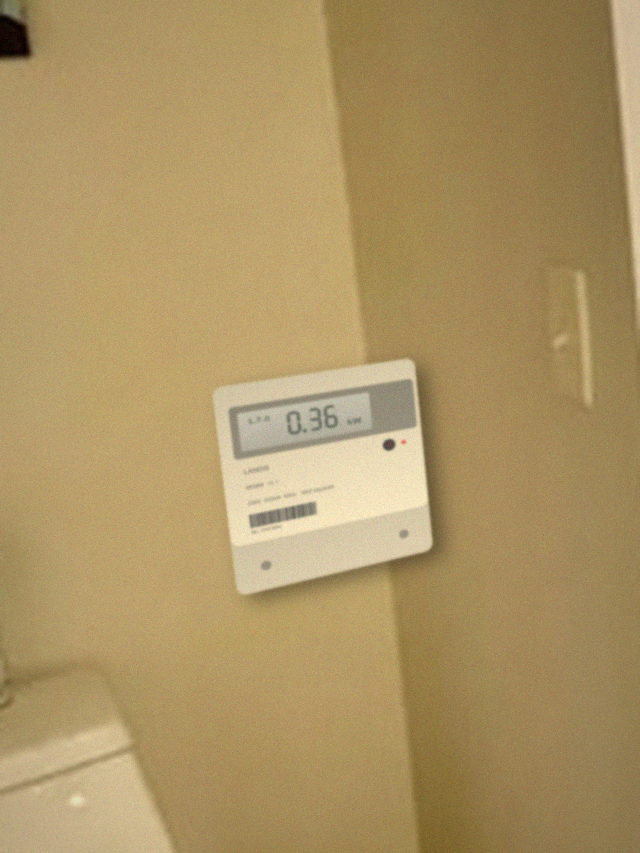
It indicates 0.36; kW
